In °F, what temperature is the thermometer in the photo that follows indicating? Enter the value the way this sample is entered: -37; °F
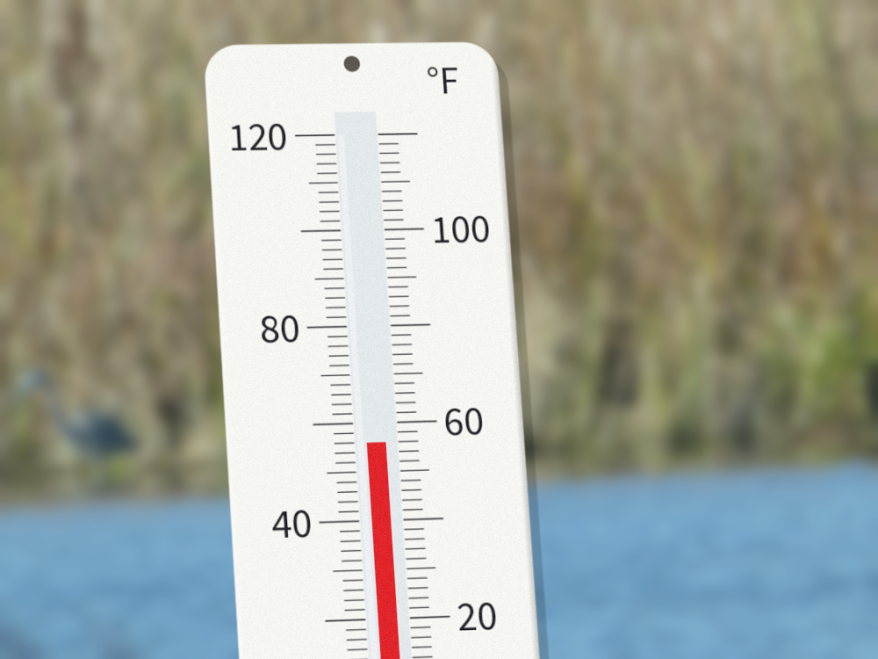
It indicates 56; °F
